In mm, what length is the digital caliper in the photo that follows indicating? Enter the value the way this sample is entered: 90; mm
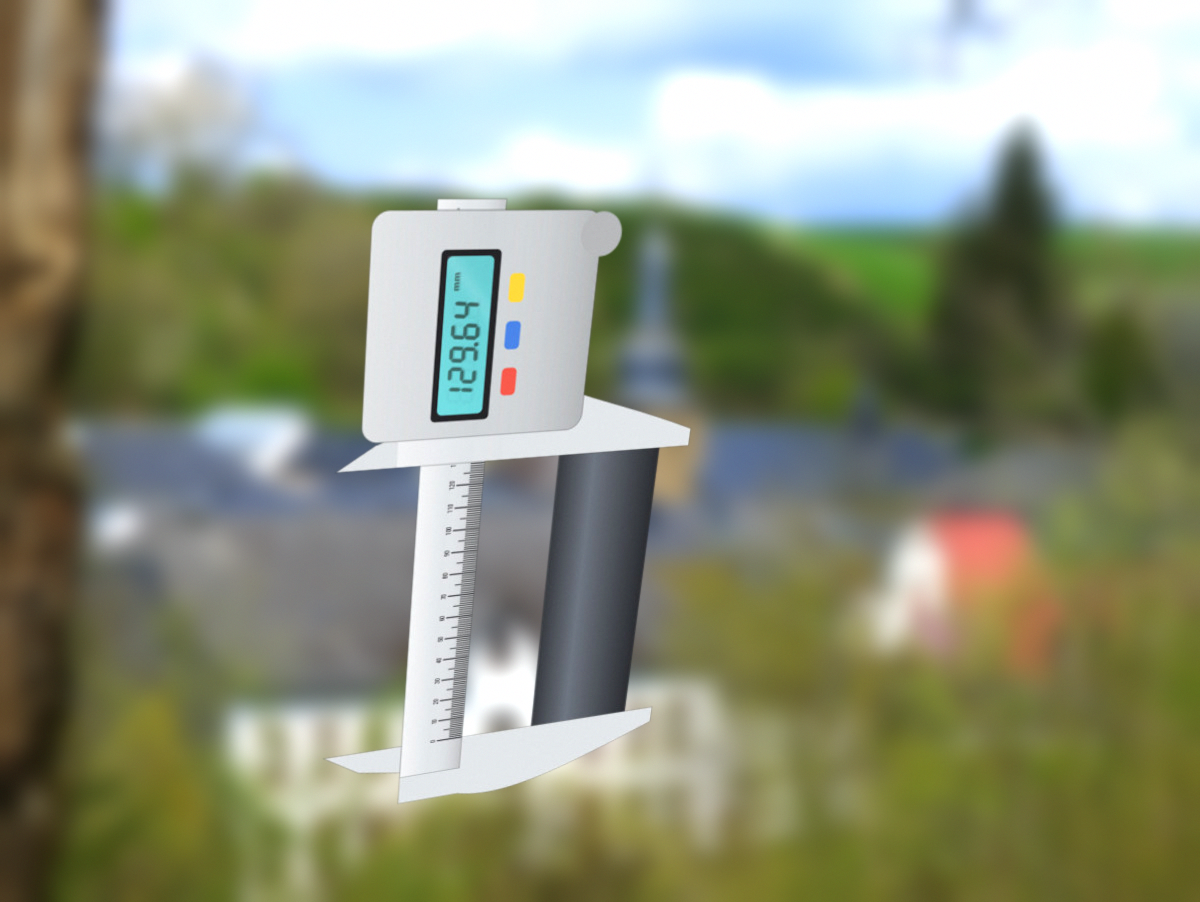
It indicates 129.64; mm
